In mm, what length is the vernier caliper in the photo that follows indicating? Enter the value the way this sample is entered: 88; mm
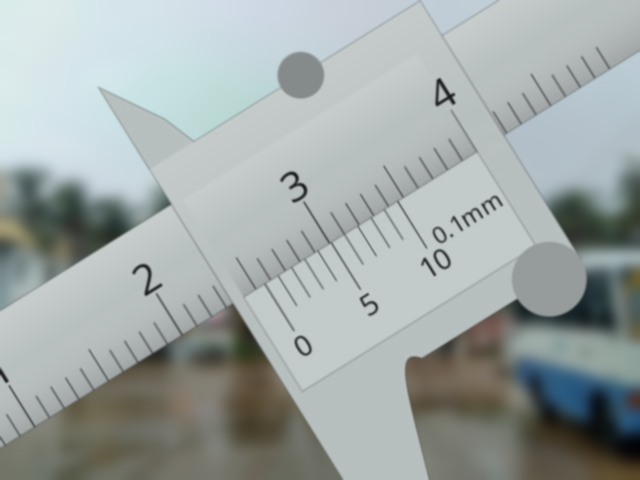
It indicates 25.6; mm
